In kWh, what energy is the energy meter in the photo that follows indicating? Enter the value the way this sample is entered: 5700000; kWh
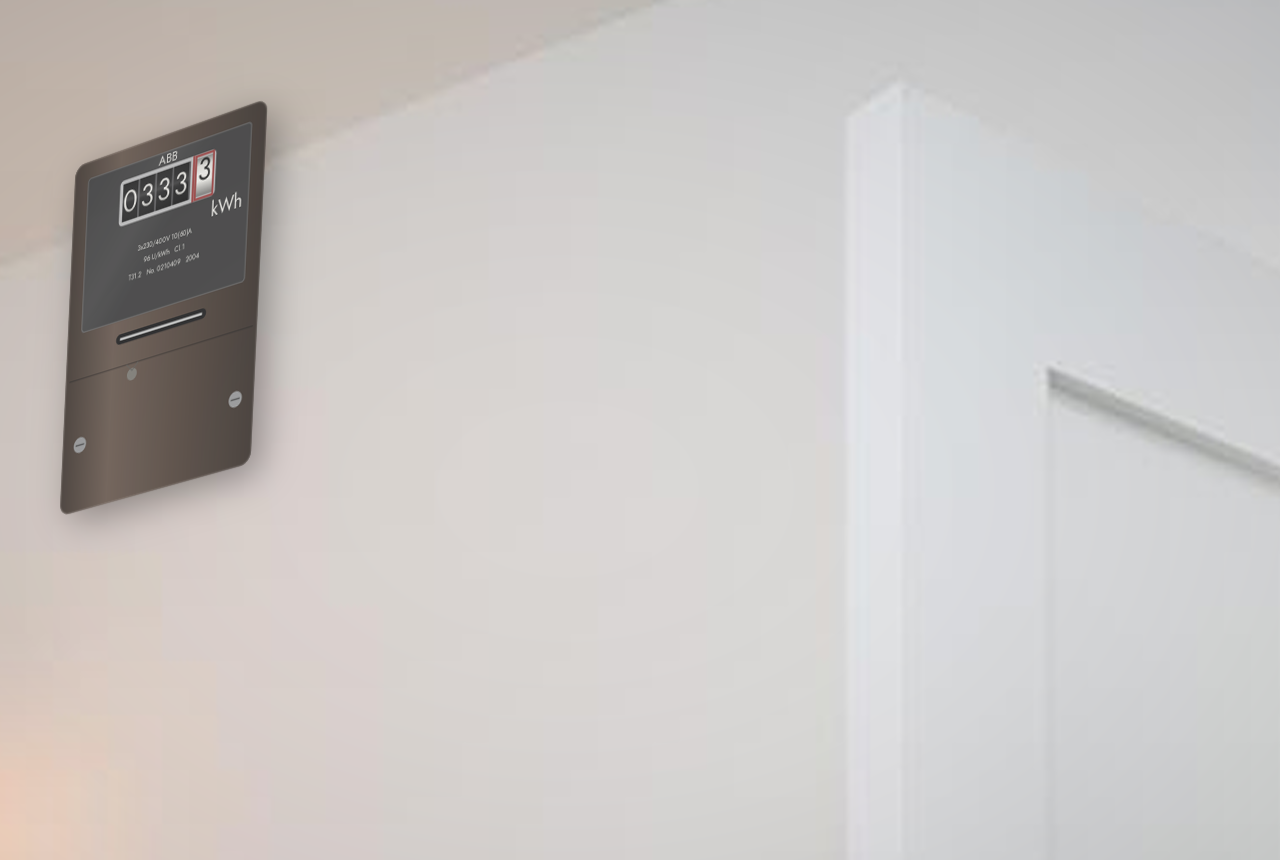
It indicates 333.3; kWh
